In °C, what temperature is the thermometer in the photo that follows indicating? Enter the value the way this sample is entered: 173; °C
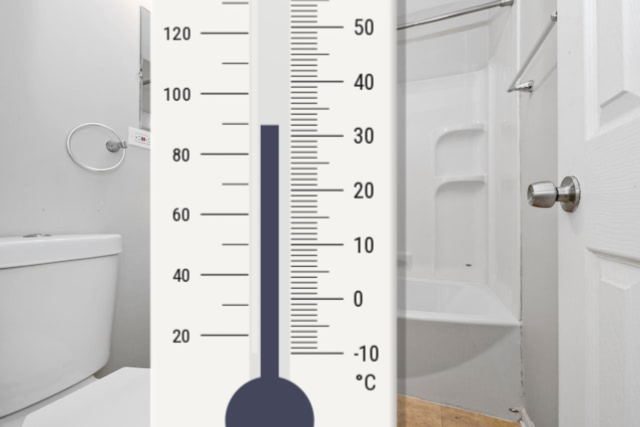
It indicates 32; °C
